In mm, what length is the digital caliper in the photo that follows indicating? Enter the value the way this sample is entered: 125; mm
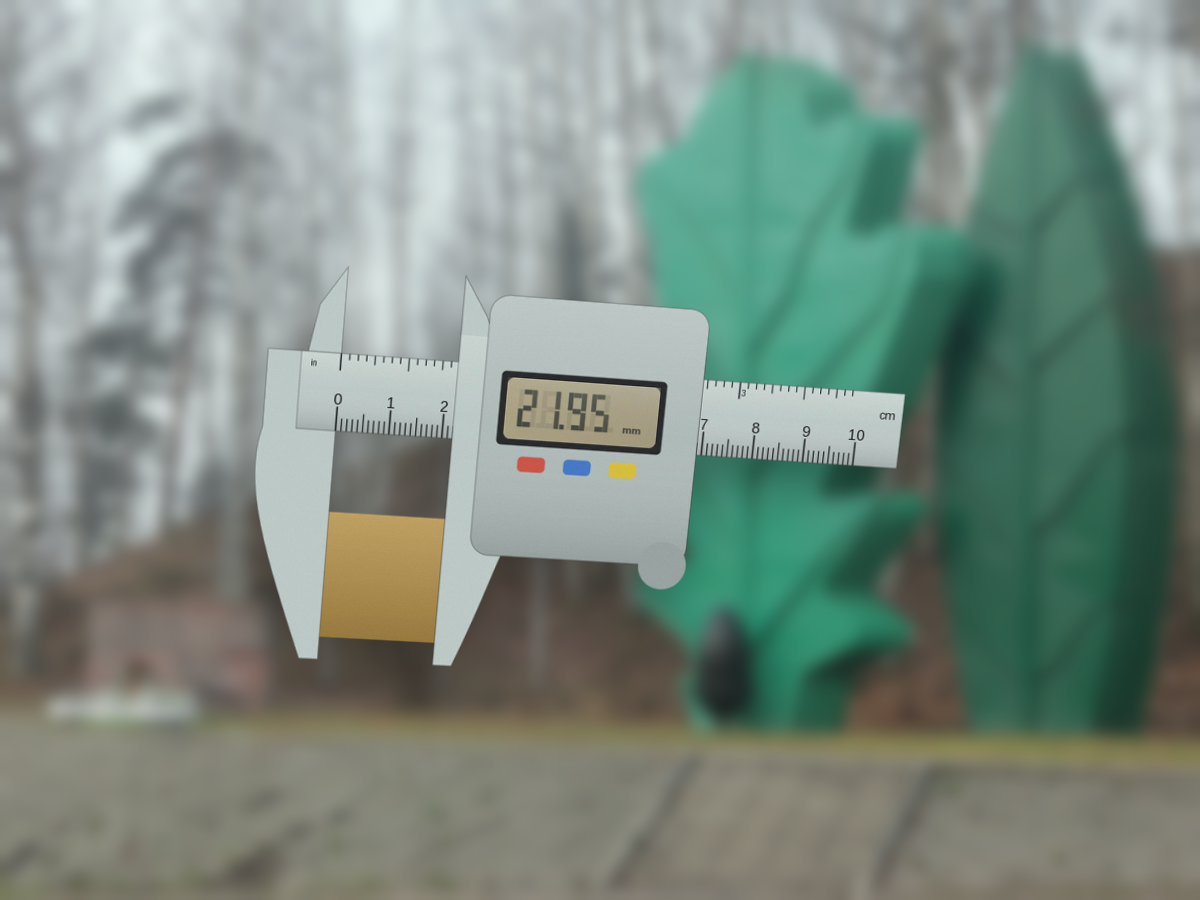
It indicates 21.95; mm
